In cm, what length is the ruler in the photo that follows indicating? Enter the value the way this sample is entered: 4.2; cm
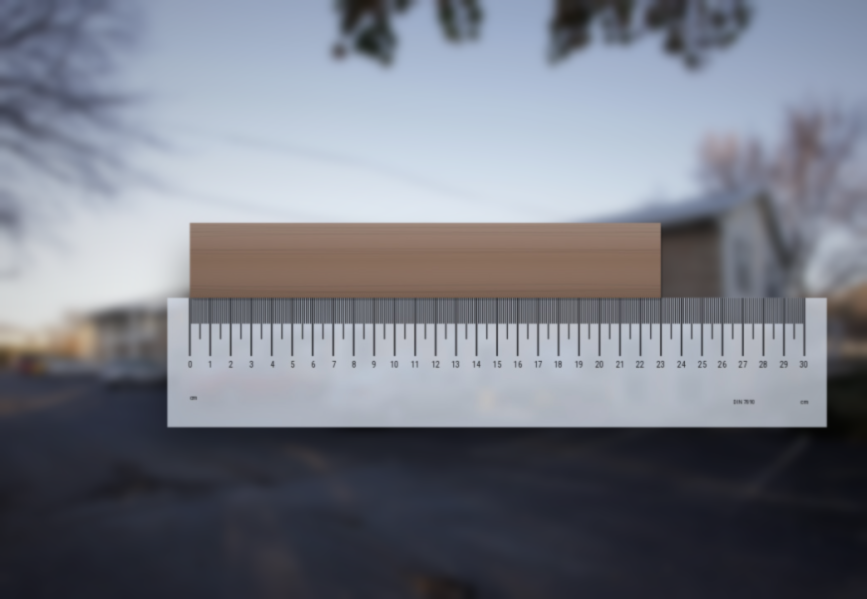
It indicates 23; cm
